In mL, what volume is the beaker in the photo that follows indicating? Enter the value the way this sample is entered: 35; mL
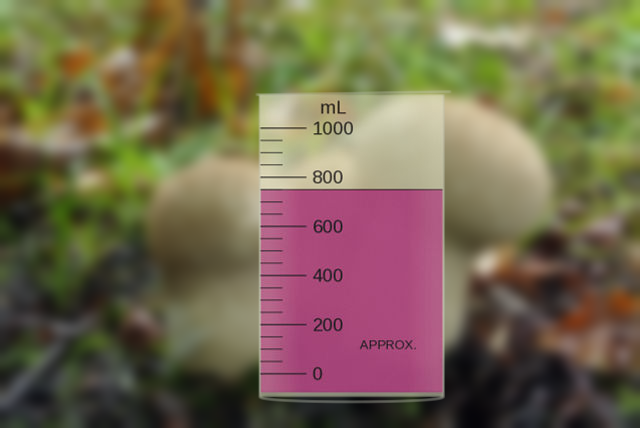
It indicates 750; mL
